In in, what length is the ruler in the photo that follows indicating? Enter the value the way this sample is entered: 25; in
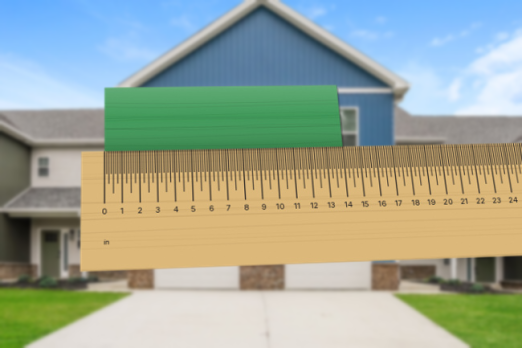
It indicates 14; in
